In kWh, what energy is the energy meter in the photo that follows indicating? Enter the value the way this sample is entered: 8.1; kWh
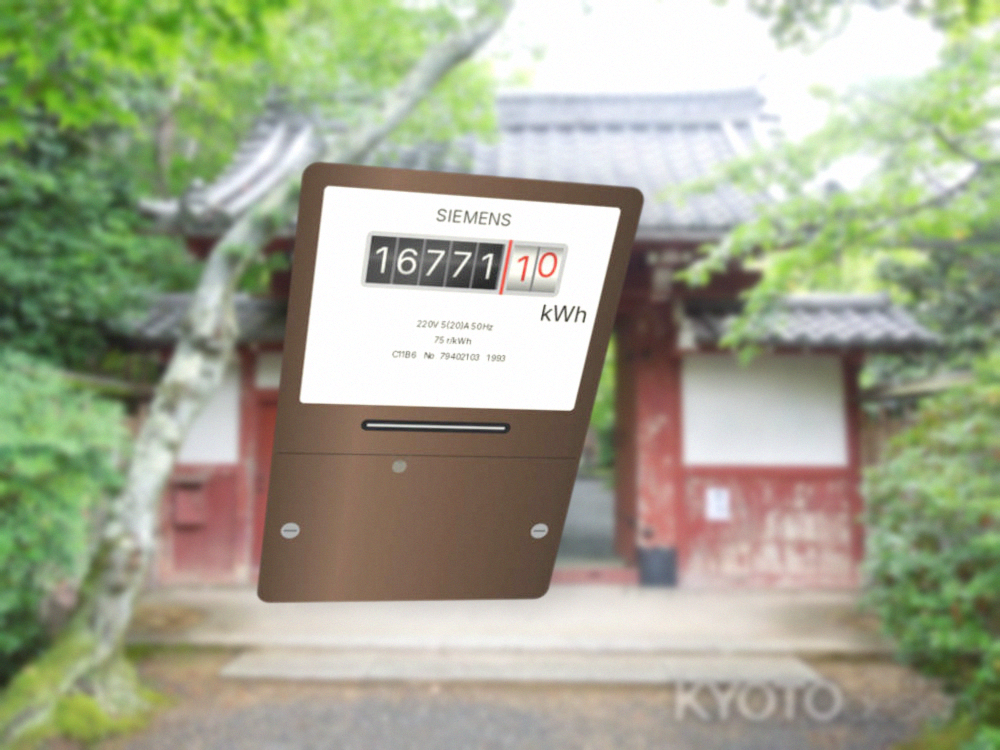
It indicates 16771.10; kWh
